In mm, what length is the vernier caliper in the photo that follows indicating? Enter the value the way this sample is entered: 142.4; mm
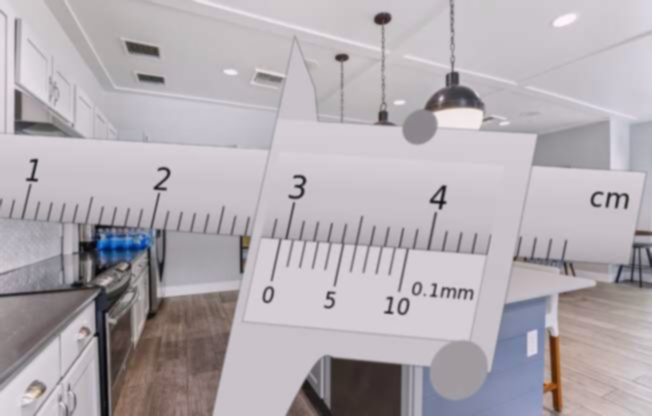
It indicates 29.6; mm
